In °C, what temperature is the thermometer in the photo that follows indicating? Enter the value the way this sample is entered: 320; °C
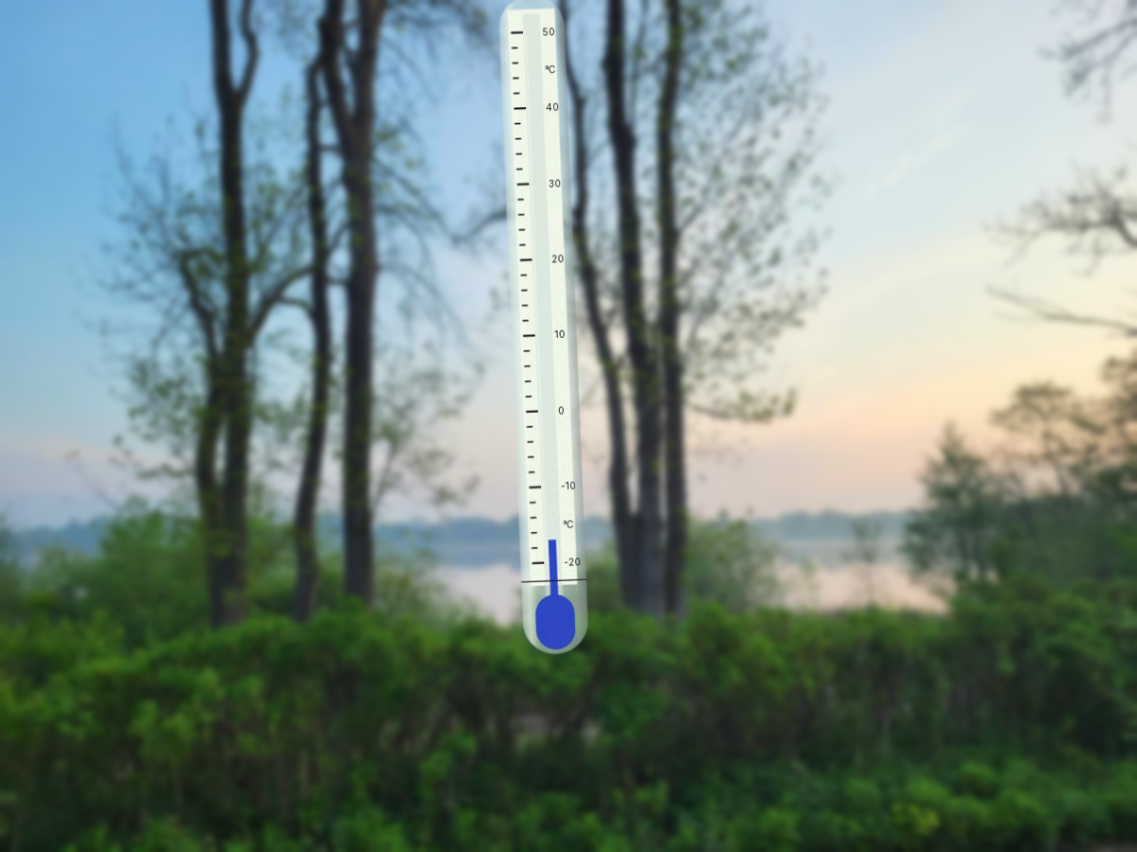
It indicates -17; °C
